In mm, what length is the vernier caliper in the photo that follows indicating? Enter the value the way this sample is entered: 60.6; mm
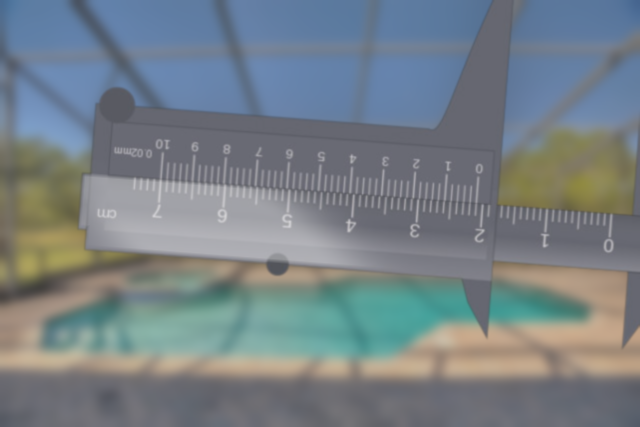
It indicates 21.0; mm
